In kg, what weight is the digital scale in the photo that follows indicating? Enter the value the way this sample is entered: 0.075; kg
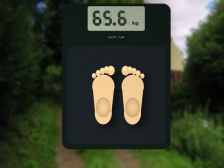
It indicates 65.6; kg
